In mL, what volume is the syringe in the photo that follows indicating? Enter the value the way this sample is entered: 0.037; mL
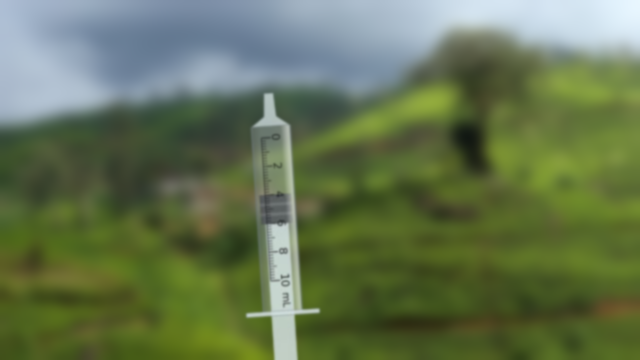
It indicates 4; mL
